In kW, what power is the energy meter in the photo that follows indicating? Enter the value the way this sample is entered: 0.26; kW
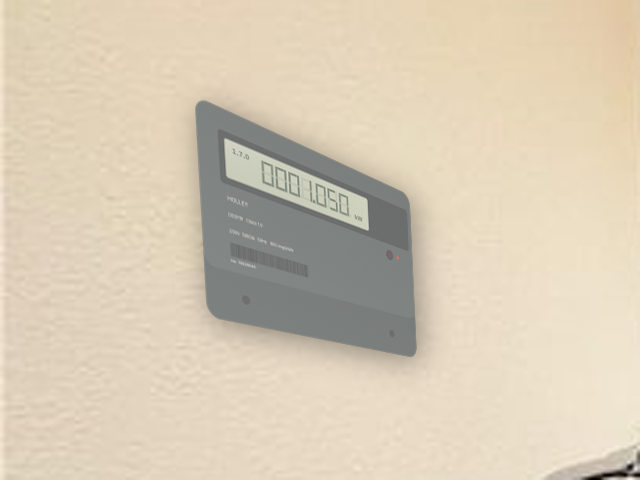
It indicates 1.050; kW
